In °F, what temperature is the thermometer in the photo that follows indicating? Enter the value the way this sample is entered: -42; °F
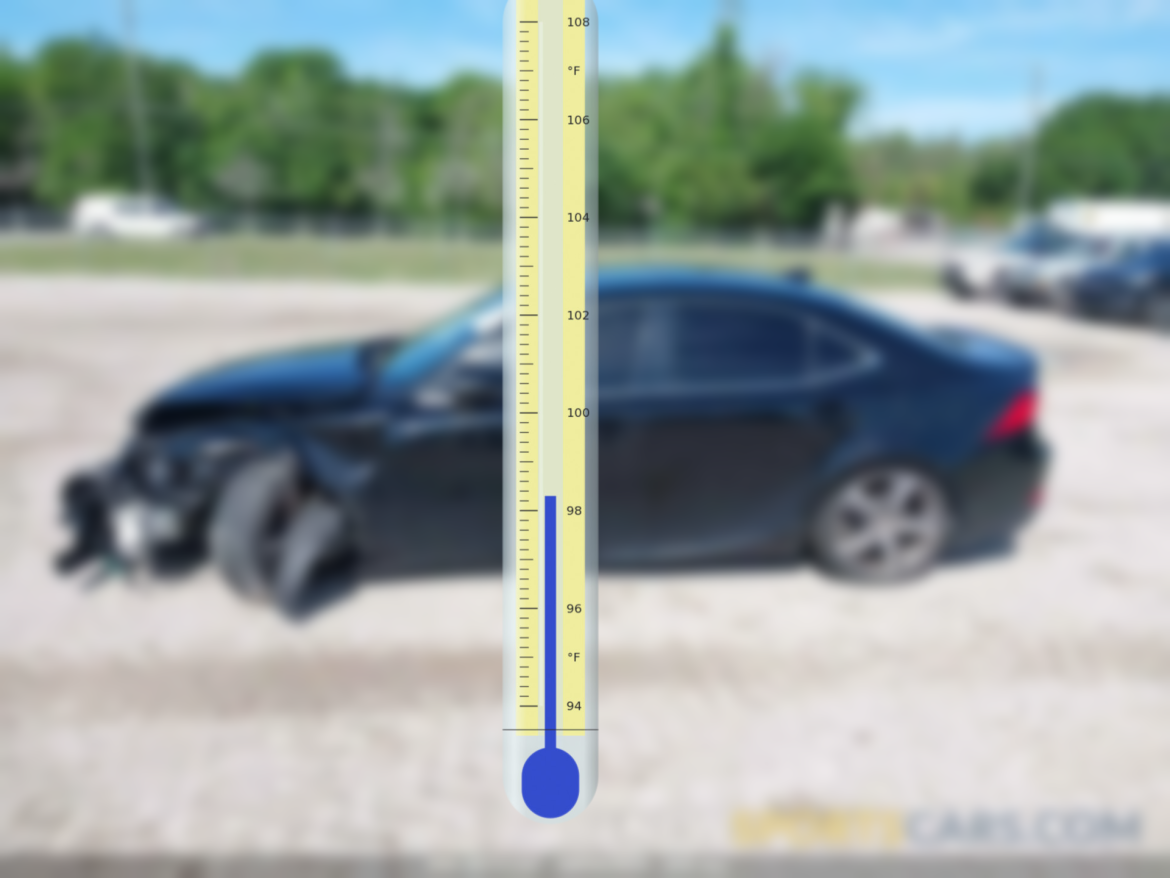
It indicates 98.3; °F
